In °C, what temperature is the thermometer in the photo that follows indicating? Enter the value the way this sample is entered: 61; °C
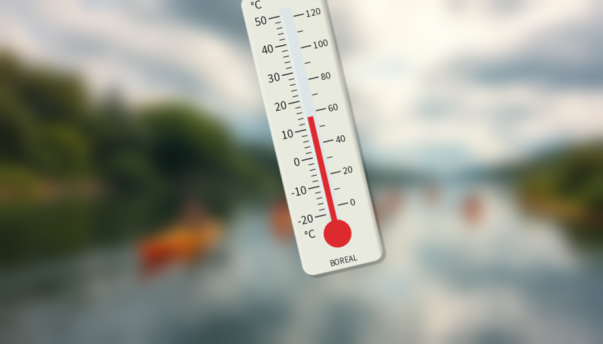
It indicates 14; °C
